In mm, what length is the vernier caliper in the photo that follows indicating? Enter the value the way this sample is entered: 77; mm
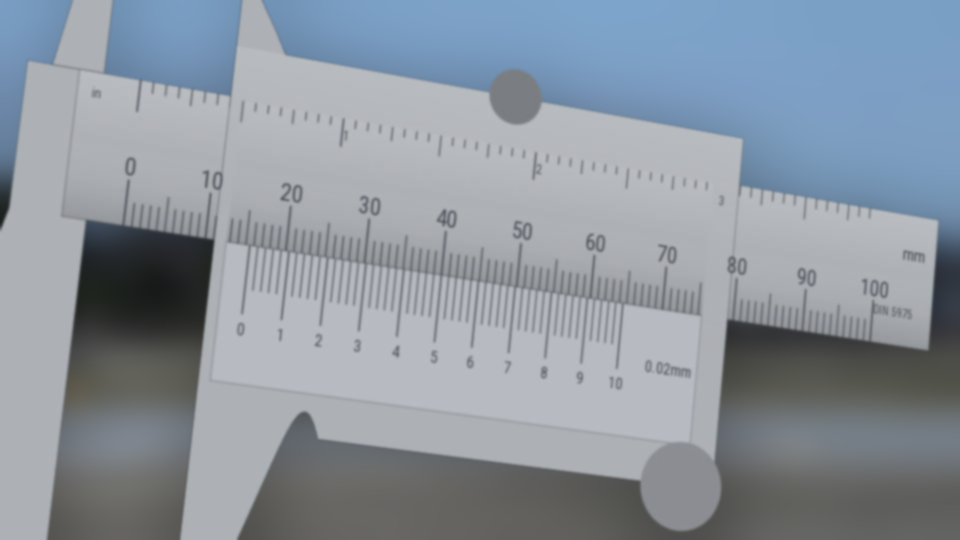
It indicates 15.5; mm
